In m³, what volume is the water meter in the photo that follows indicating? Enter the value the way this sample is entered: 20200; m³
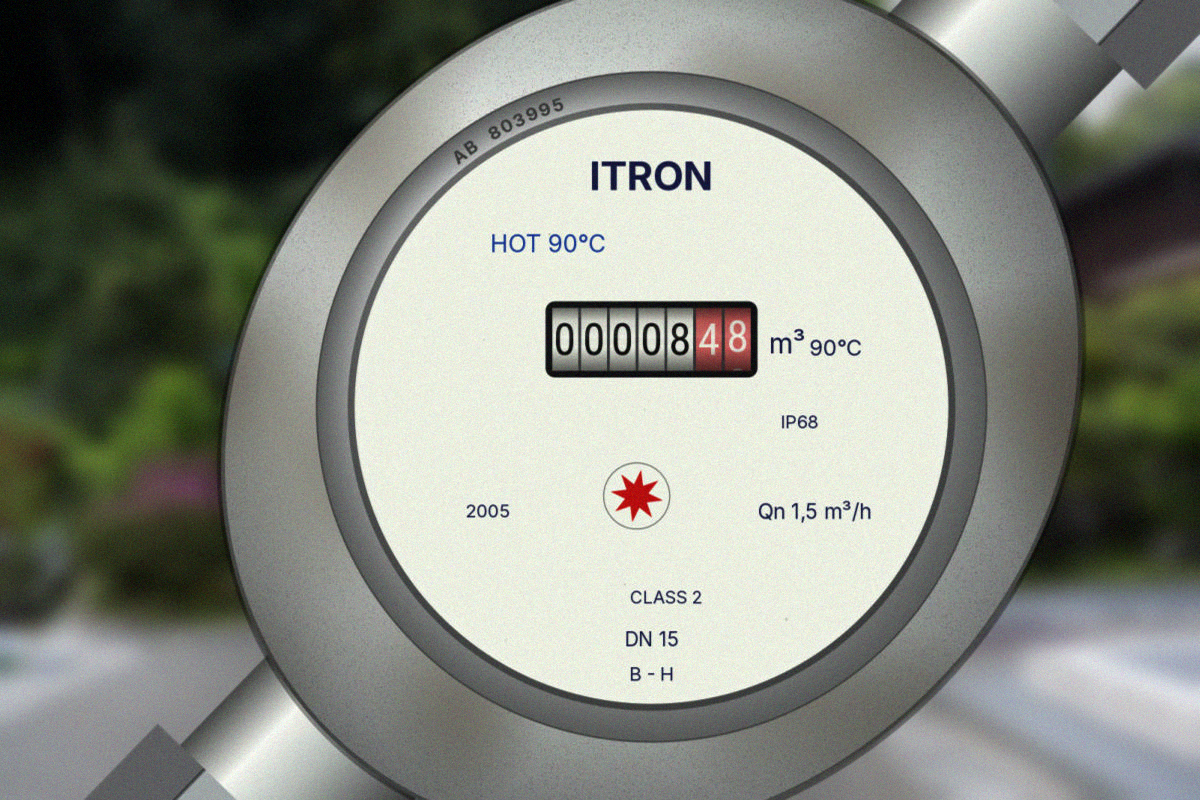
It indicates 8.48; m³
